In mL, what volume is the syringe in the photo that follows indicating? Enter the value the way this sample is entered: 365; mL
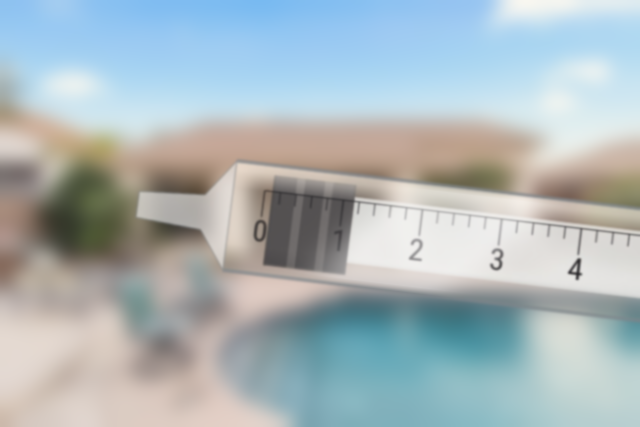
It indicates 0.1; mL
